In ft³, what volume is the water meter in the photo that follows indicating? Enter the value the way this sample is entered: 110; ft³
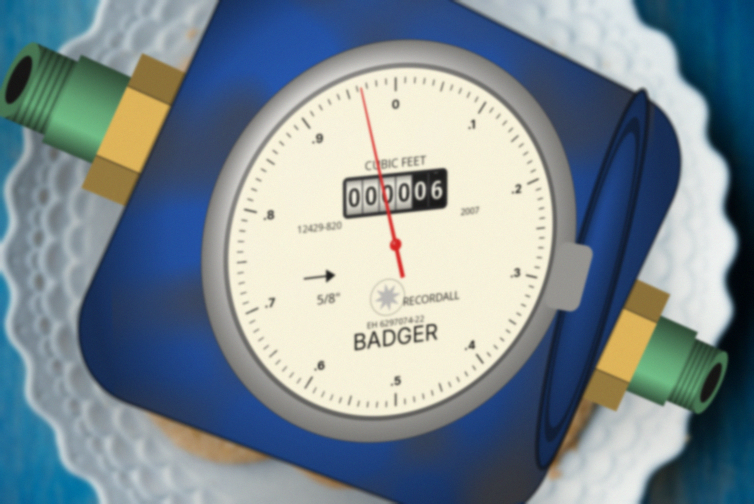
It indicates 5.96; ft³
